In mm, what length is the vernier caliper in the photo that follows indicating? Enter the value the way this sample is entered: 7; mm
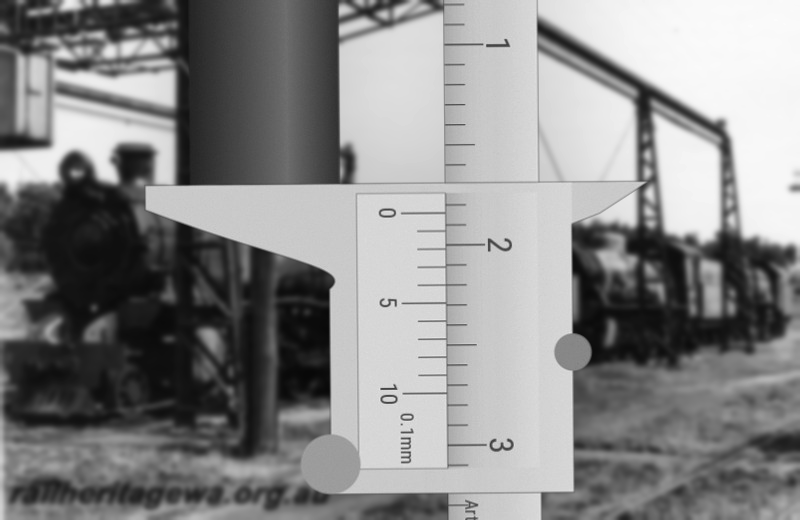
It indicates 18.4; mm
